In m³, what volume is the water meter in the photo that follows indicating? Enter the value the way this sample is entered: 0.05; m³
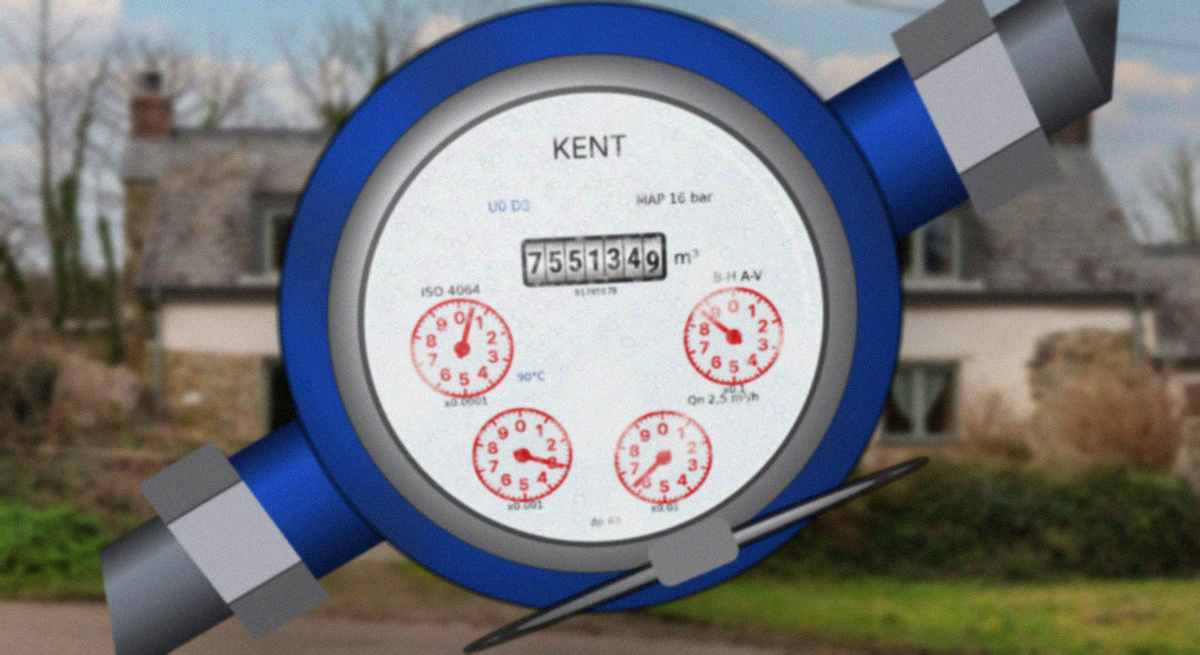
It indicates 7551348.8630; m³
